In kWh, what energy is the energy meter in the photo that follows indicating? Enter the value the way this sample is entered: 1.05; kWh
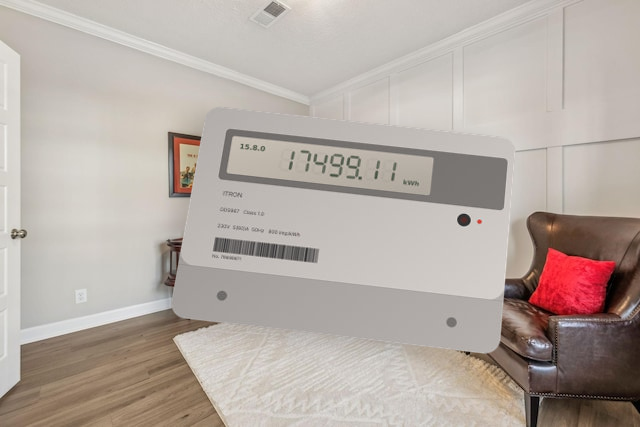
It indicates 17499.11; kWh
